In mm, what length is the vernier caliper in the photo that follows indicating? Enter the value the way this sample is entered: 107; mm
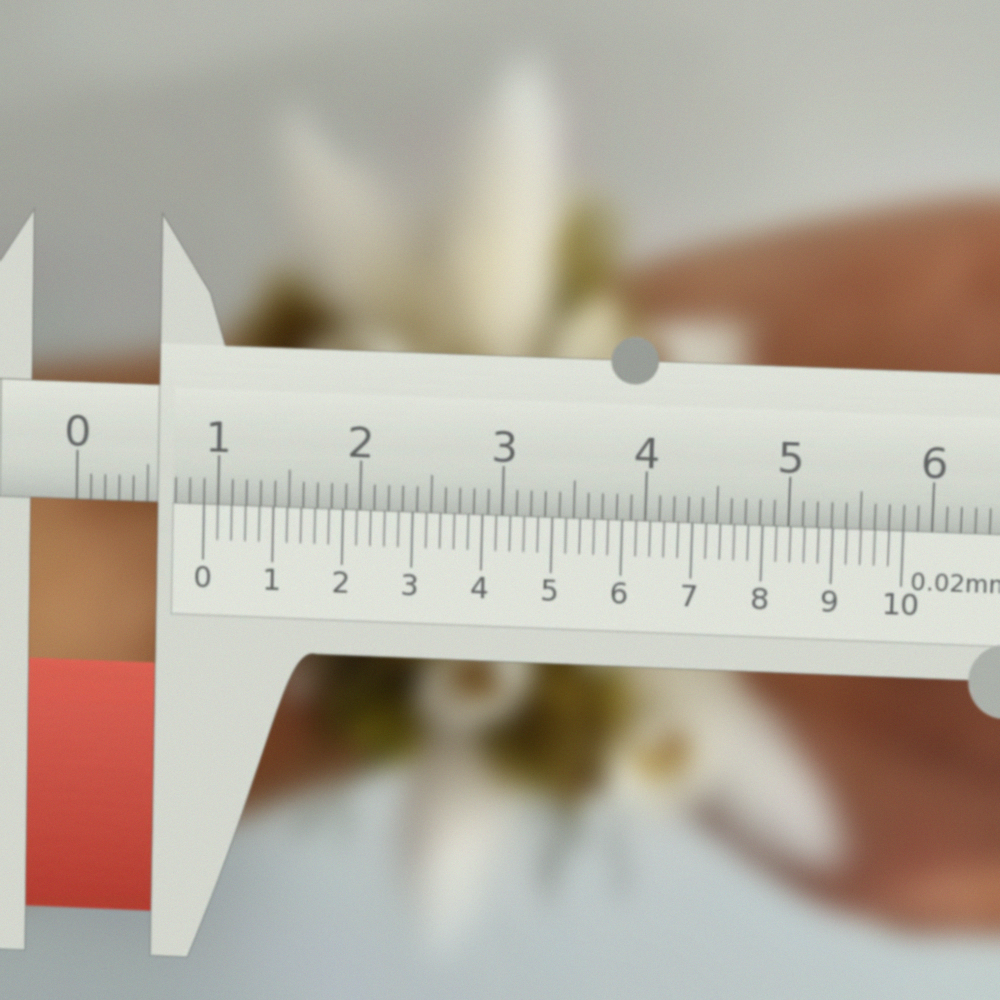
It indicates 9.0; mm
